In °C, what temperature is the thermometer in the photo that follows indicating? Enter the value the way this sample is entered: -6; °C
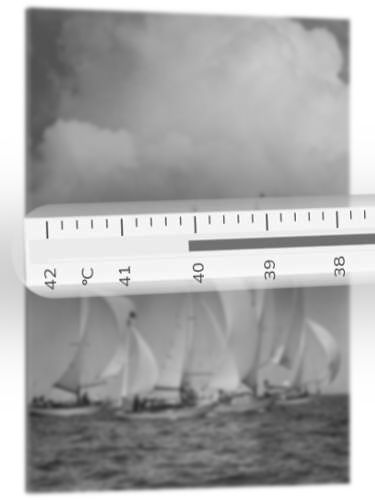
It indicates 40.1; °C
